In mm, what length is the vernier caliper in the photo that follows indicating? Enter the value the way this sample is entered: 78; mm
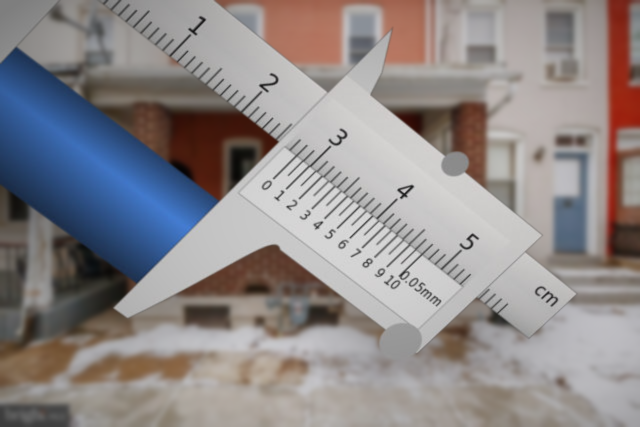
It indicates 28.0; mm
